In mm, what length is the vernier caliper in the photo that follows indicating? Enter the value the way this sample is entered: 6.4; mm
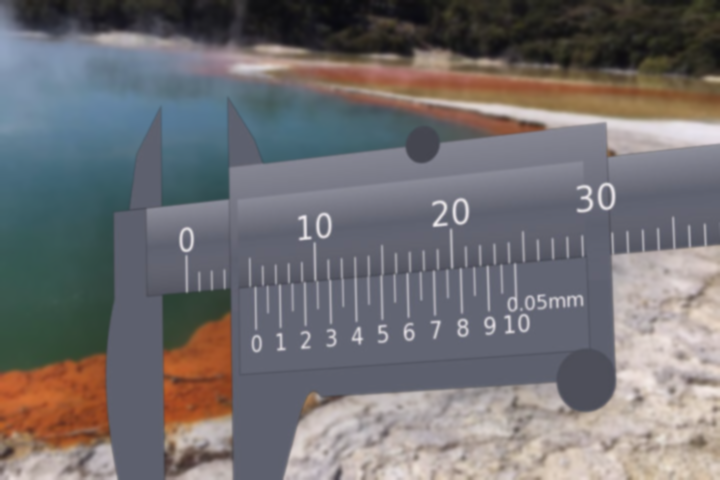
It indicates 5.4; mm
